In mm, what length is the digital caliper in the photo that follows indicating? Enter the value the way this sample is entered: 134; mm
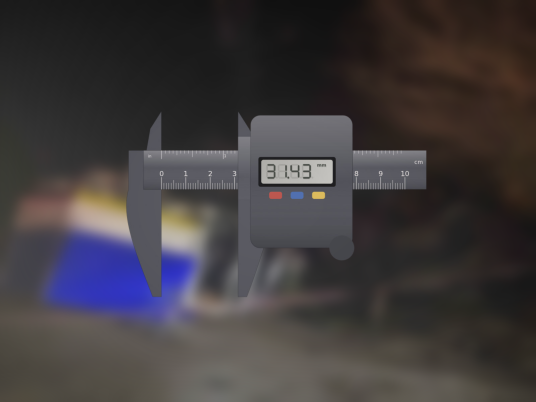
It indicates 31.43; mm
